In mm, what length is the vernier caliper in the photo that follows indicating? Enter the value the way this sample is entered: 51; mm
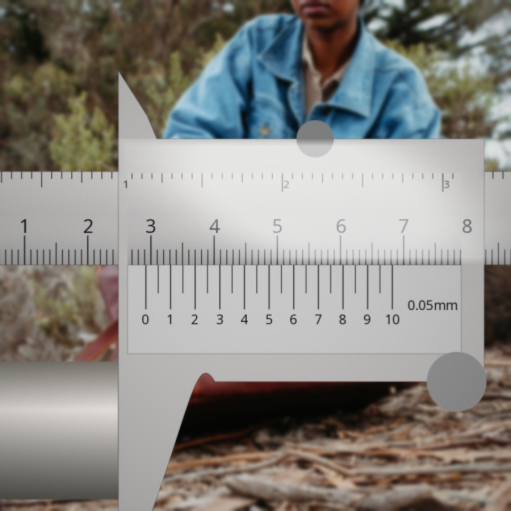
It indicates 29.2; mm
